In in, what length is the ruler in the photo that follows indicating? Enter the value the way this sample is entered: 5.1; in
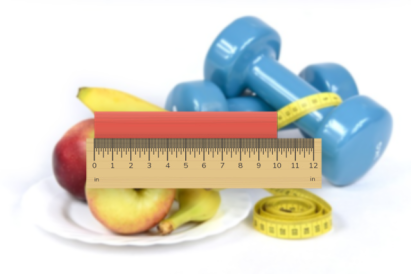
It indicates 10; in
